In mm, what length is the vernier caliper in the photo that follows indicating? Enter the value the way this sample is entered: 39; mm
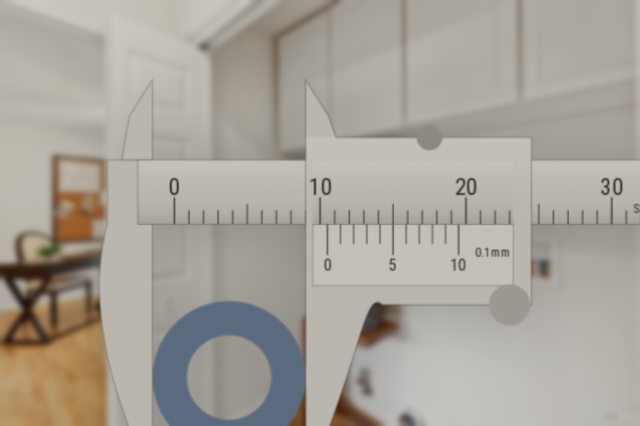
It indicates 10.5; mm
